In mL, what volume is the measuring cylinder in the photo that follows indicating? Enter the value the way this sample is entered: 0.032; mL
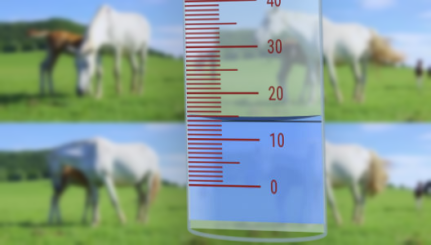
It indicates 14; mL
